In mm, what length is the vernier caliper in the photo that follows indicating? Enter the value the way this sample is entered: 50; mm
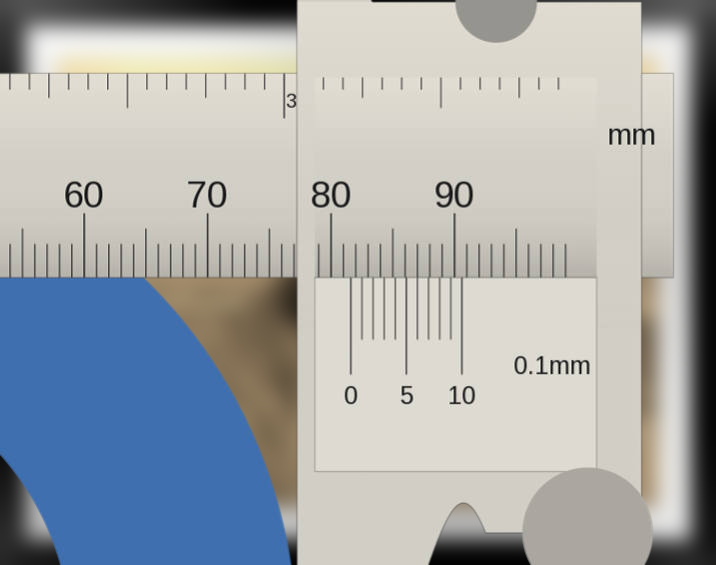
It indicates 81.6; mm
